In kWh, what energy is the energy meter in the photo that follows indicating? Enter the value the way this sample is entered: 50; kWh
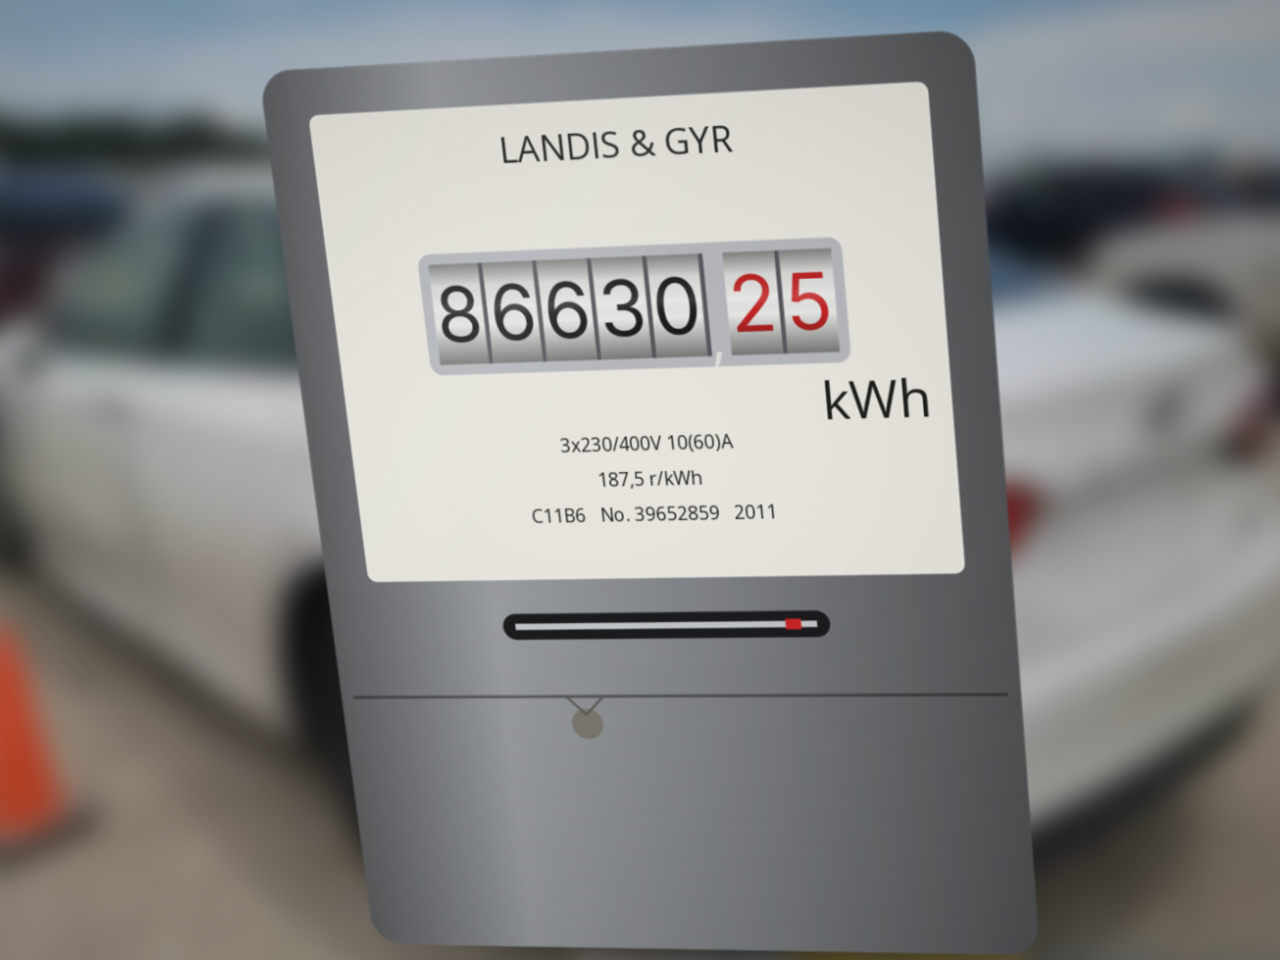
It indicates 86630.25; kWh
